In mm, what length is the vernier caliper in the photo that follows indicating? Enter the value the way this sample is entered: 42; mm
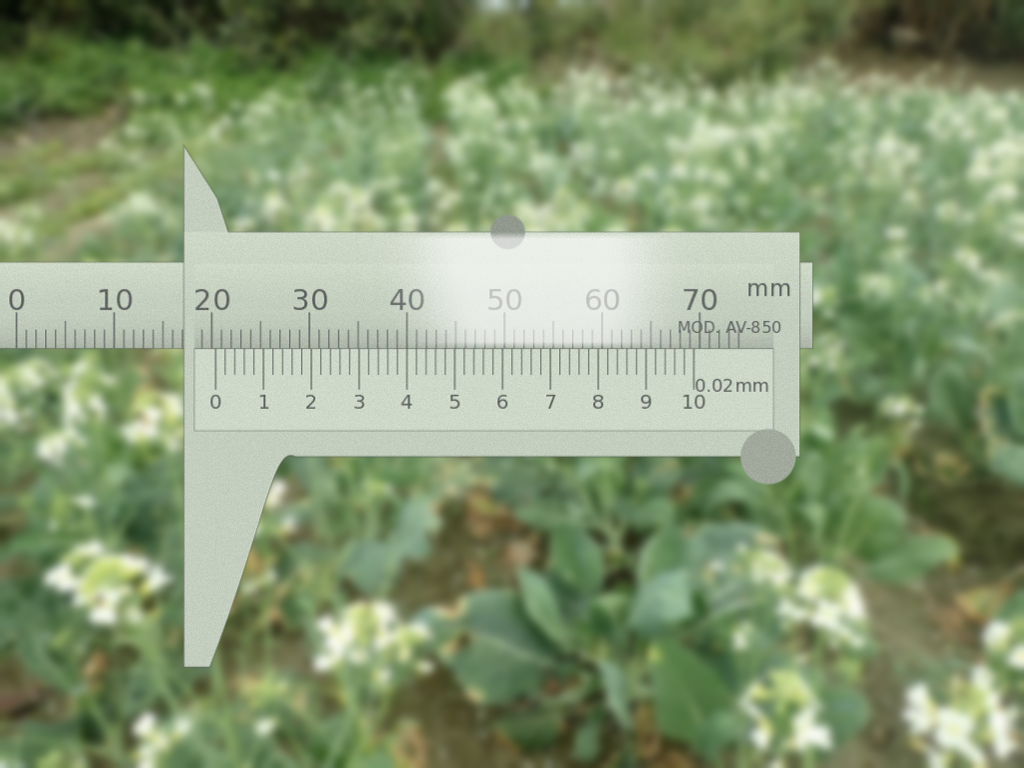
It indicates 20.4; mm
